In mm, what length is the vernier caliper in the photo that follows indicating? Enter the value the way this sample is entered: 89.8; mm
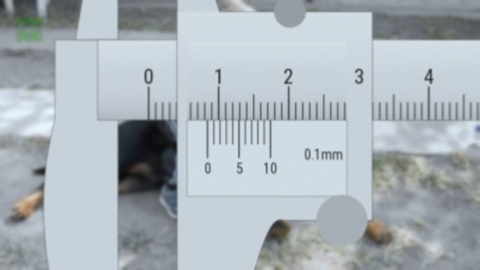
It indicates 8.4; mm
